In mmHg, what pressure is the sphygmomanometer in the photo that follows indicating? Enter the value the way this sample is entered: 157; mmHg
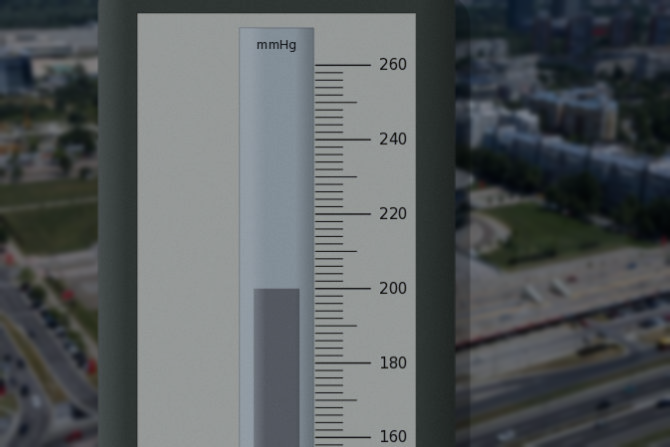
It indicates 200; mmHg
